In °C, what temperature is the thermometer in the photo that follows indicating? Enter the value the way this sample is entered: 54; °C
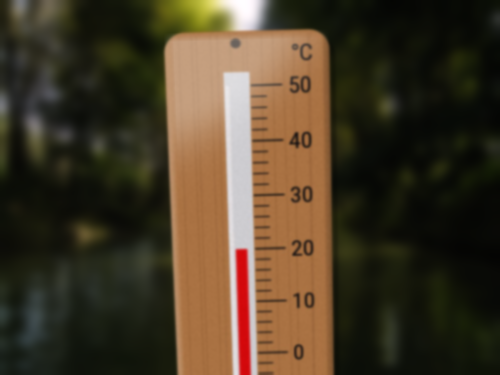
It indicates 20; °C
